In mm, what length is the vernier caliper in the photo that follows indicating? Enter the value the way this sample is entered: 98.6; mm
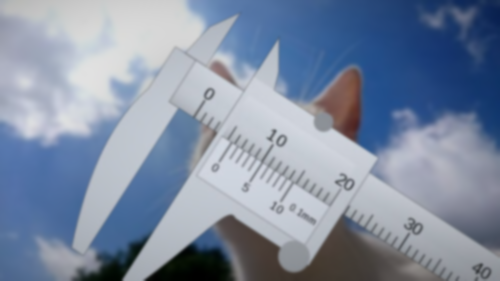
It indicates 5.6; mm
